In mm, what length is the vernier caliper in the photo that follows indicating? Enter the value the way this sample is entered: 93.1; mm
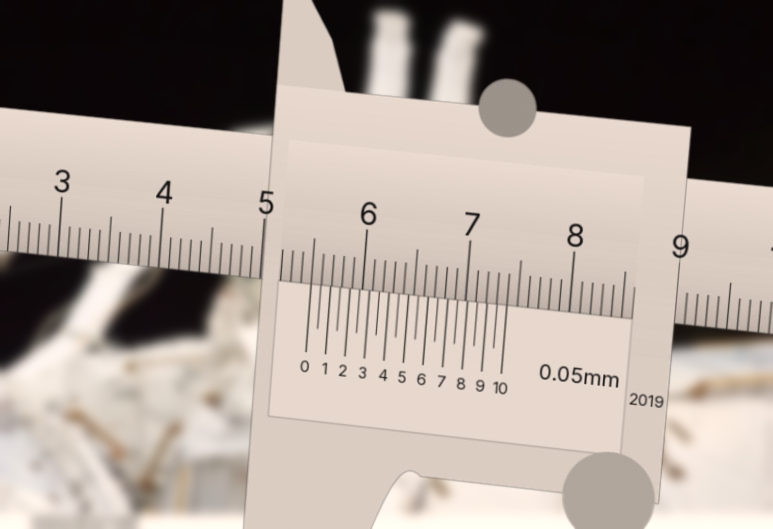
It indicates 55.0; mm
